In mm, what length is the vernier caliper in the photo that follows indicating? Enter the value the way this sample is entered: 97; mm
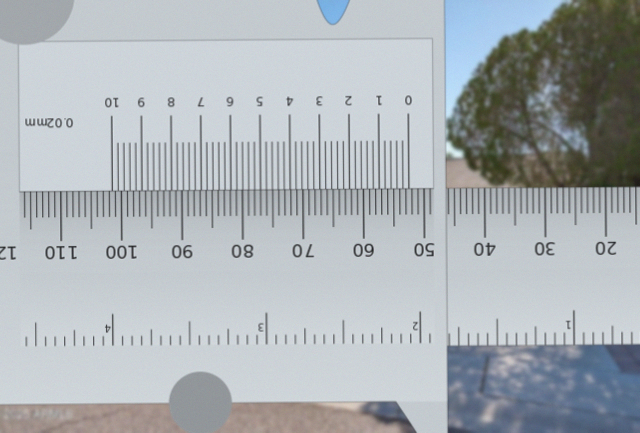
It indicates 52.5; mm
